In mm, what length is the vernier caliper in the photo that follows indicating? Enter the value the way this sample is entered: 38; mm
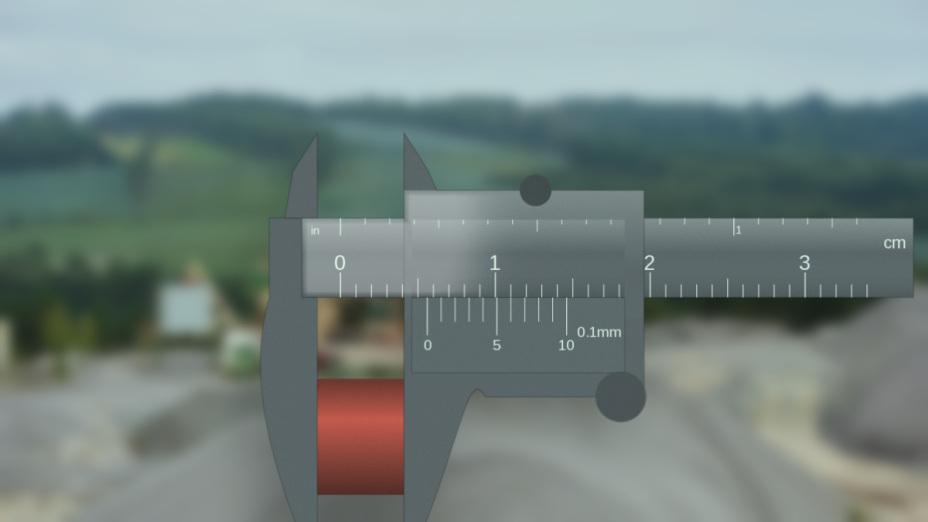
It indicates 5.6; mm
